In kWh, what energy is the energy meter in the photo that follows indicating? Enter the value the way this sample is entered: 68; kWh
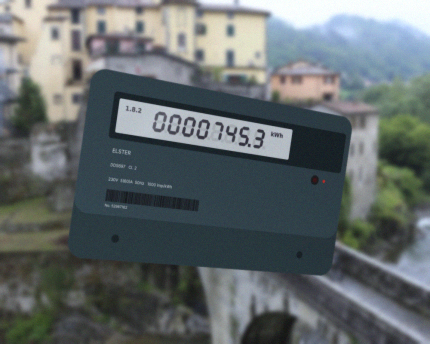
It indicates 745.3; kWh
